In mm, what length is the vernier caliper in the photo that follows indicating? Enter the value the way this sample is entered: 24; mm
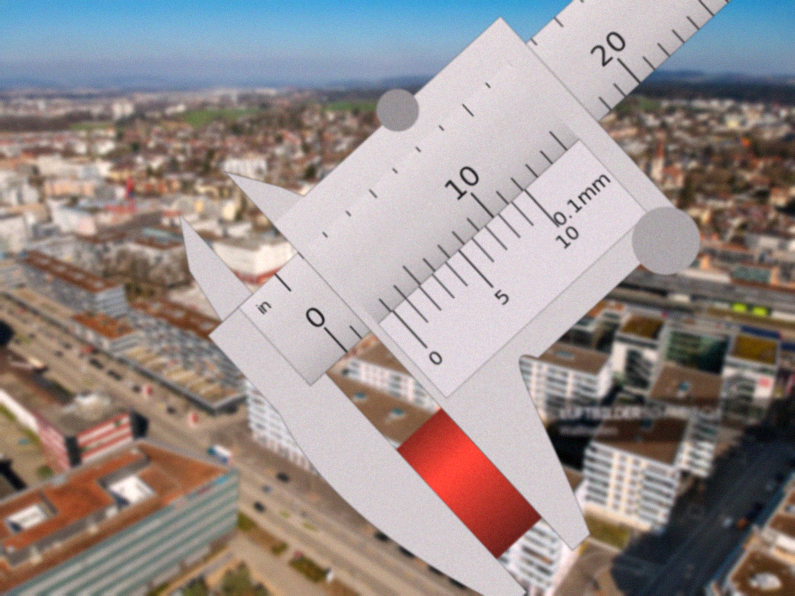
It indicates 3.1; mm
